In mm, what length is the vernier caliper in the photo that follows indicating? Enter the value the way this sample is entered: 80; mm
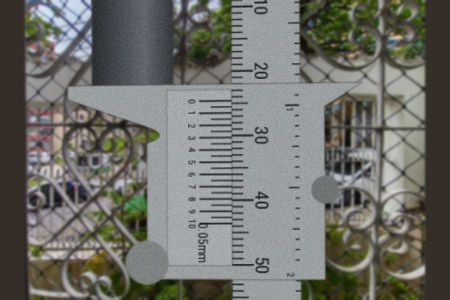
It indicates 24.6; mm
